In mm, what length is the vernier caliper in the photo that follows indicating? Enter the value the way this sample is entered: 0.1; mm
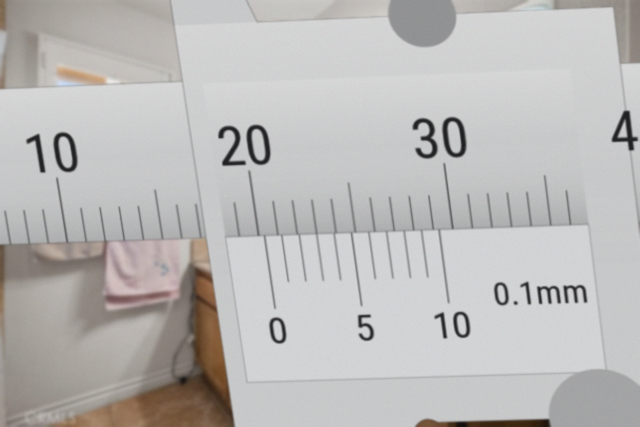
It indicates 20.3; mm
